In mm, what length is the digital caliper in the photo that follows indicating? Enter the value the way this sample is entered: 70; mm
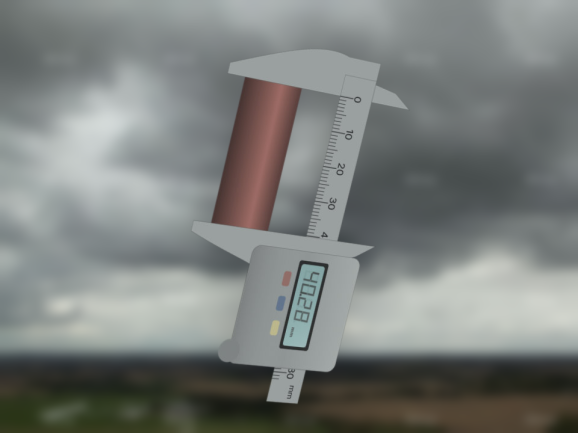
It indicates 40.28; mm
